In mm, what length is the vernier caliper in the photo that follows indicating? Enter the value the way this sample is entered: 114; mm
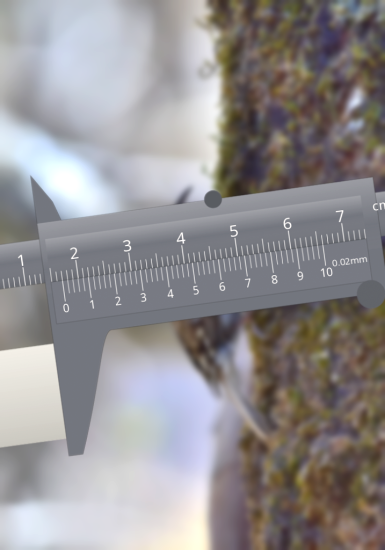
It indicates 17.0; mm
